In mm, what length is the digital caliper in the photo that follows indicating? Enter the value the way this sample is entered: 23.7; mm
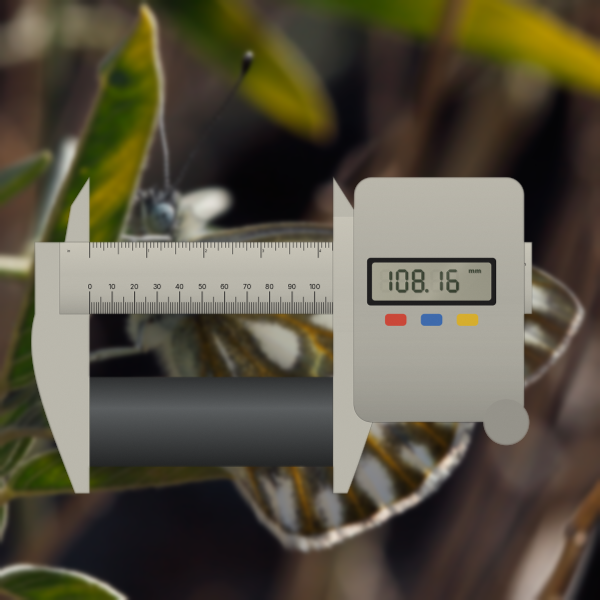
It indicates 108.16; mm
